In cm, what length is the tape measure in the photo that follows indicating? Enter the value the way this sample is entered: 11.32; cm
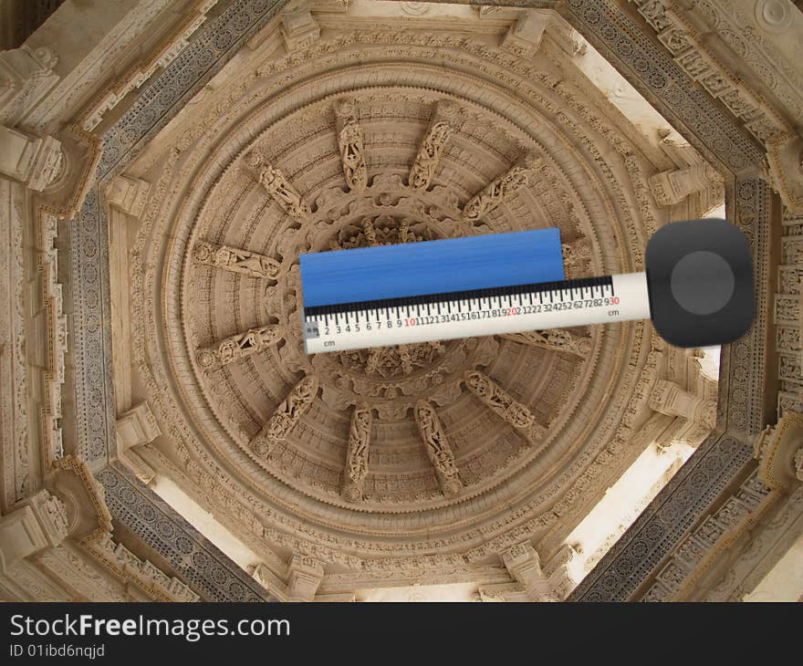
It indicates 25.5; cm
